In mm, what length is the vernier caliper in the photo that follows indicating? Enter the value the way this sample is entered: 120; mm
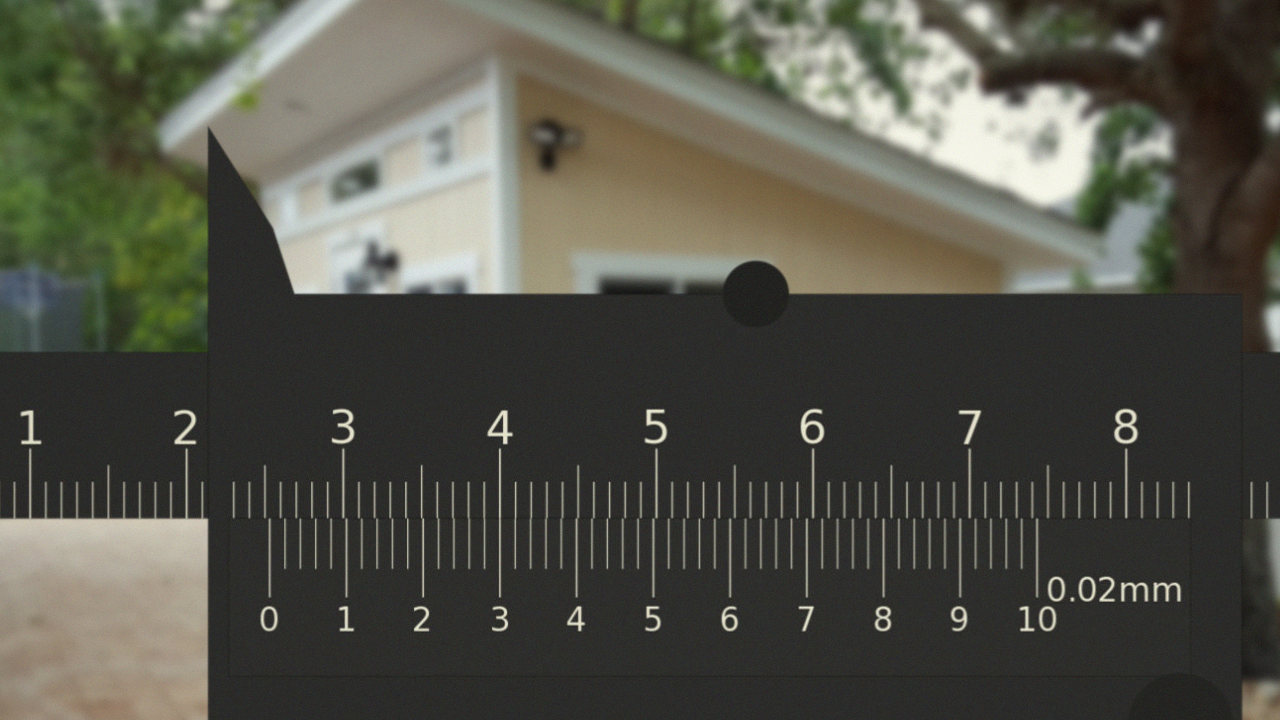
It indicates 25.3; mm
